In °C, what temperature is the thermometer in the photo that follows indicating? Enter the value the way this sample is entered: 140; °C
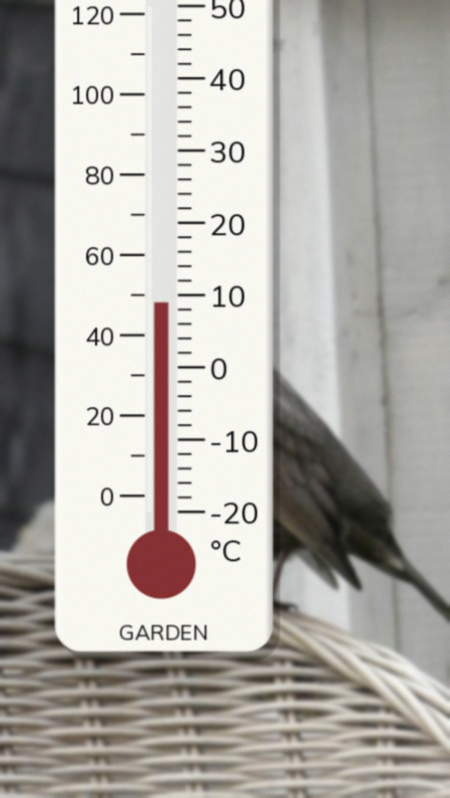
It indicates 9; °C
